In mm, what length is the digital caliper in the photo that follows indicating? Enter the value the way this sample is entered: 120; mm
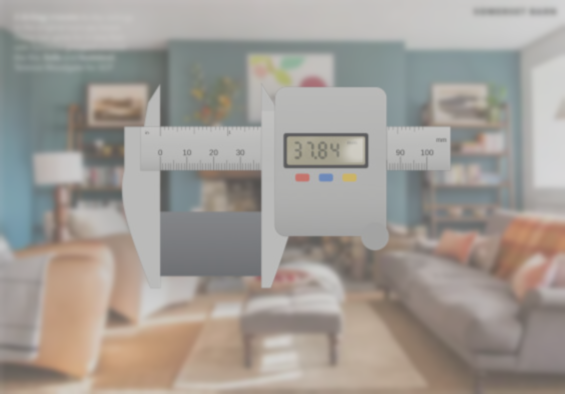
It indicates 37.84; mm
